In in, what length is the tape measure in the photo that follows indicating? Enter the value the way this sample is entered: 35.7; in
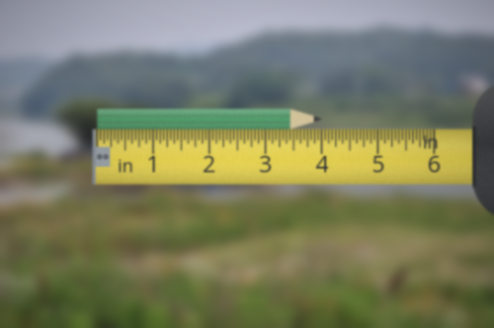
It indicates 4; in
